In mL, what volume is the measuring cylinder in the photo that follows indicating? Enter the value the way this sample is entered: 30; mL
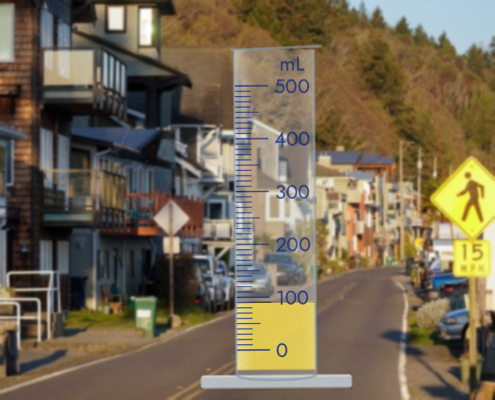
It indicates 90; mL
